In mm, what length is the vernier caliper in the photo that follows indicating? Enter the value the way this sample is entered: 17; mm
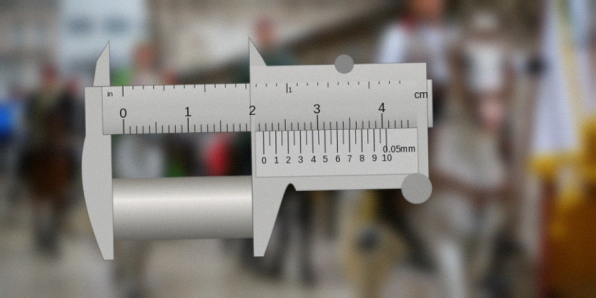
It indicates 21.6; mm
